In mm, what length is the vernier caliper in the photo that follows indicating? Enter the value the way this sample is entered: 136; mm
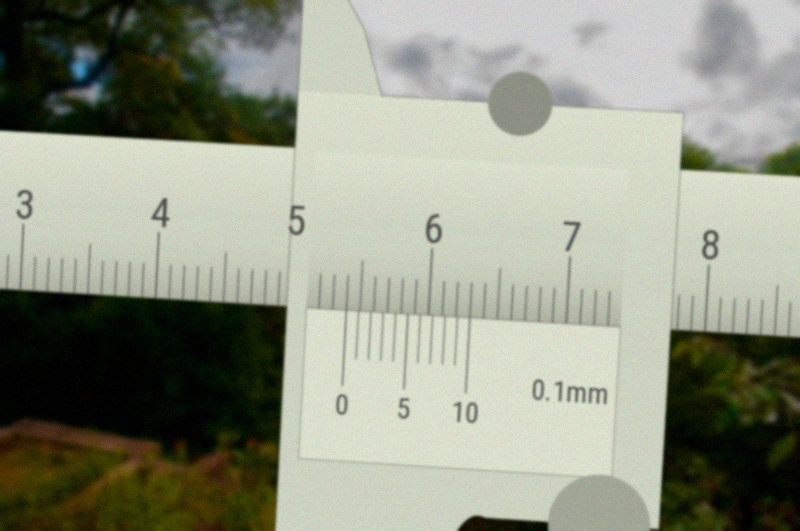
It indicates 54.0; mm
